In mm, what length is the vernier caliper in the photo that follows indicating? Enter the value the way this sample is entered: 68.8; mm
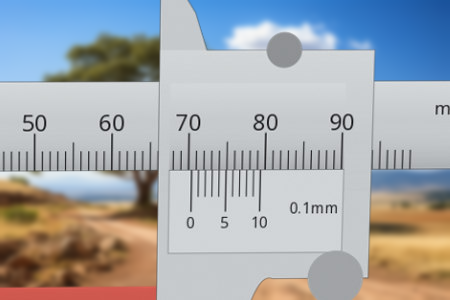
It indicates 70.4; mm
